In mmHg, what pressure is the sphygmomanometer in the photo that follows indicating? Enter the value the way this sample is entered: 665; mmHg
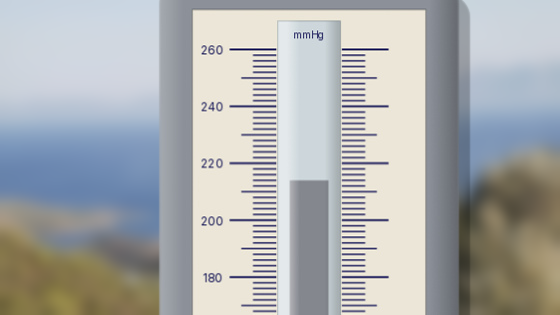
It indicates 214; mmHg
